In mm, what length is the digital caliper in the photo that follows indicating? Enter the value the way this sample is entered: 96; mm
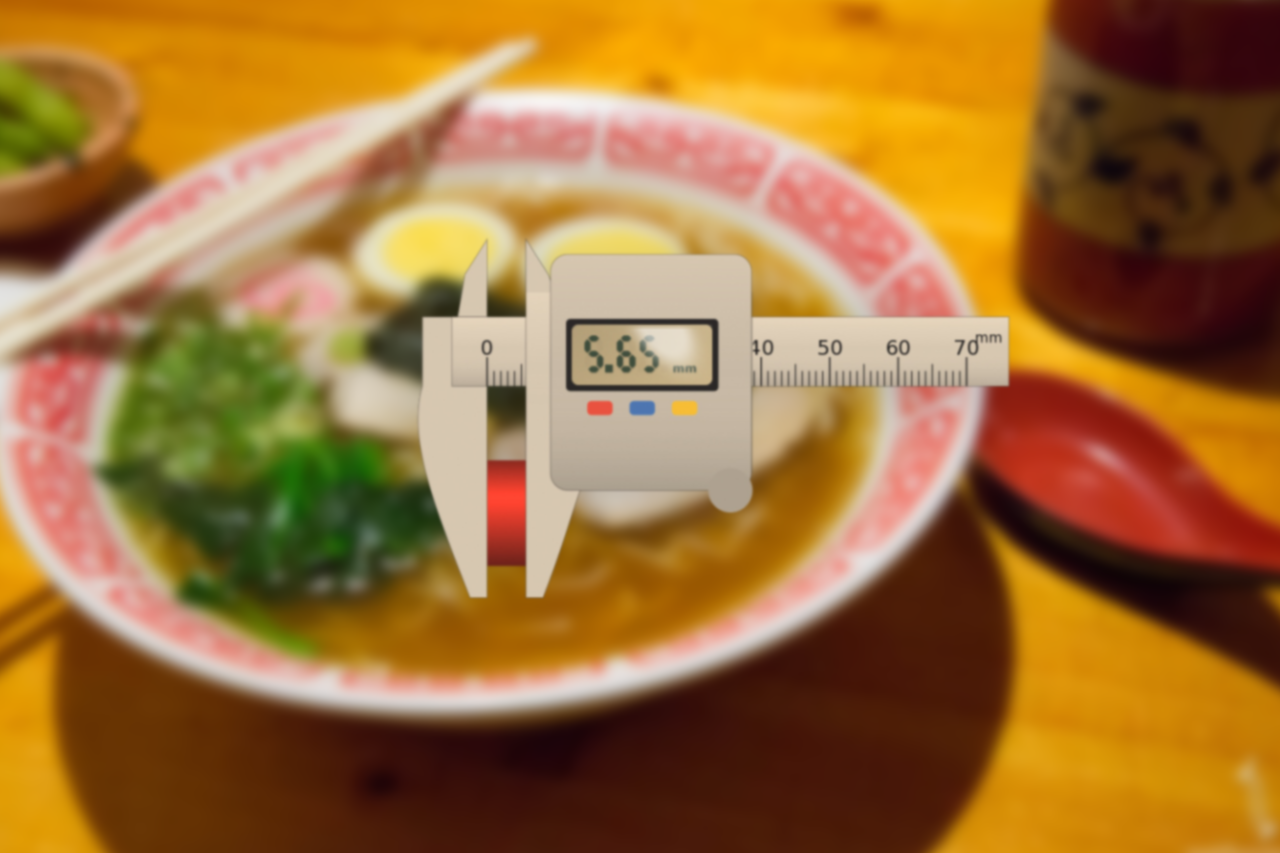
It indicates 5.65; mm
